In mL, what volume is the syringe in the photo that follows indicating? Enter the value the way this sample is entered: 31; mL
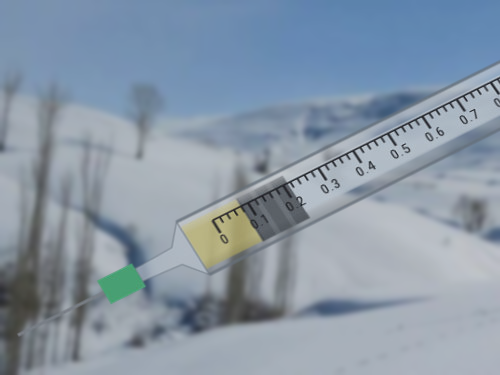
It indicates 0.08; mL
